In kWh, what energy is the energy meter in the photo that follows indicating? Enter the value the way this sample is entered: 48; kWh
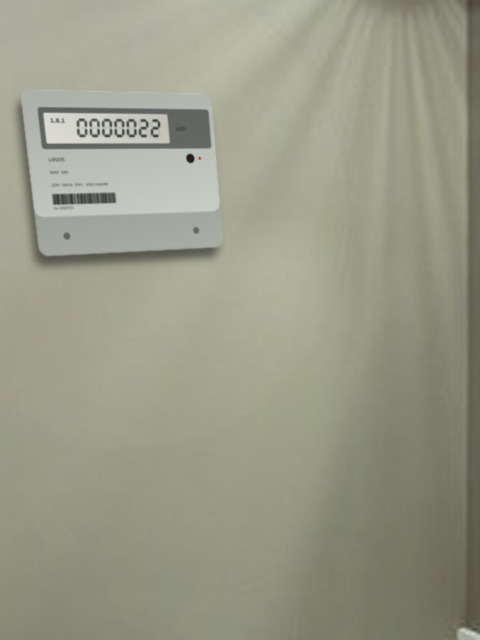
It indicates 22; kWh
